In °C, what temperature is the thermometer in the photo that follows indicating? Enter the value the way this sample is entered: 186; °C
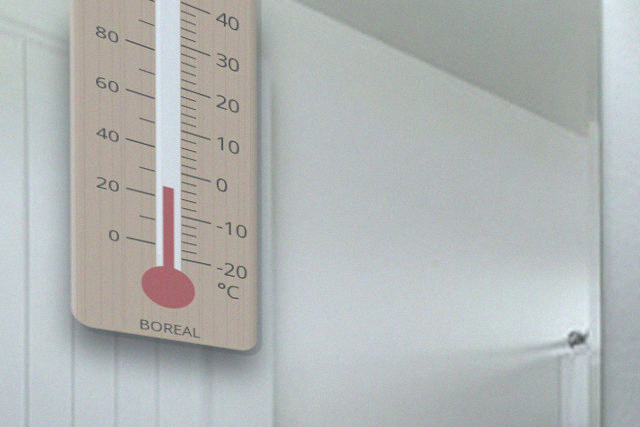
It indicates -4; °C
